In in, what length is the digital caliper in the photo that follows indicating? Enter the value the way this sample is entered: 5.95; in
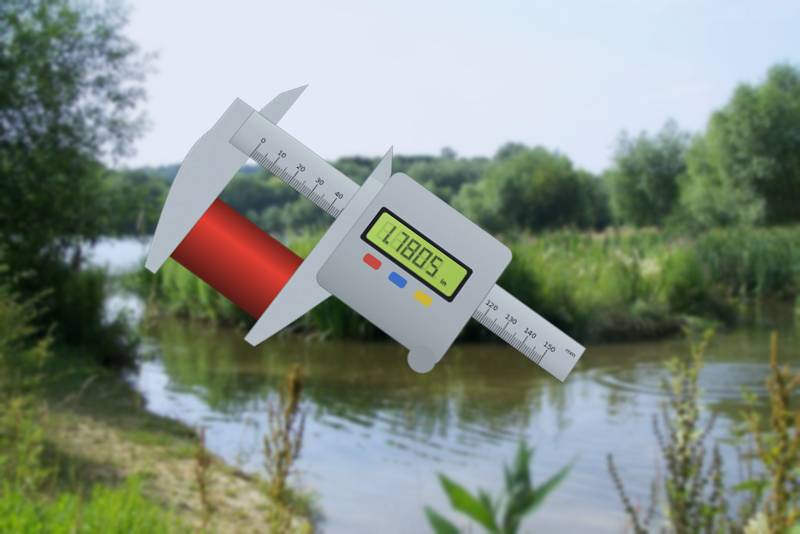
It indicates 1.7805; in
